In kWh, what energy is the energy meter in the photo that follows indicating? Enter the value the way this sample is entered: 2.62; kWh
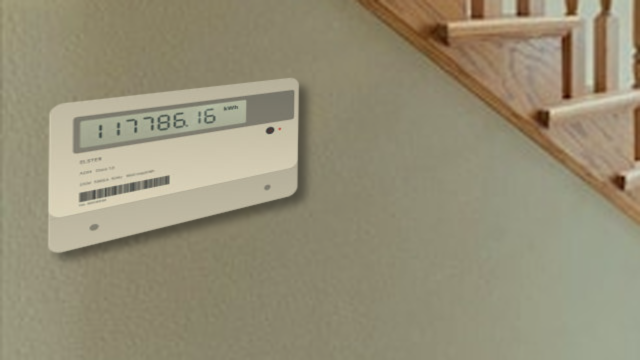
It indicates 117786.16; kWh
